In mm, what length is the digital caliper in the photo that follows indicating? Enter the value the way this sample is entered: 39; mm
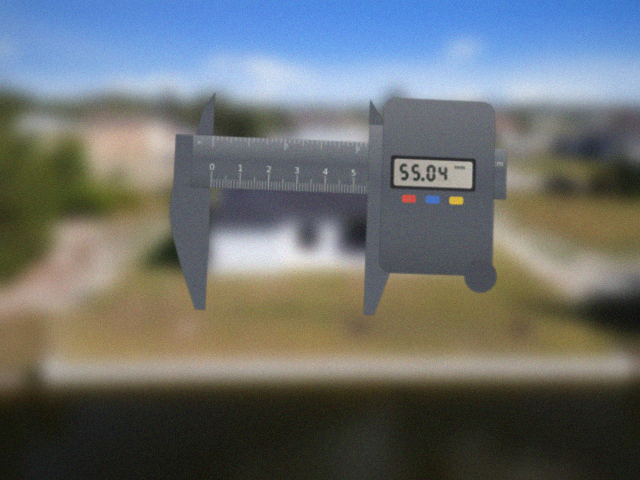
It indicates 55.04; mm
